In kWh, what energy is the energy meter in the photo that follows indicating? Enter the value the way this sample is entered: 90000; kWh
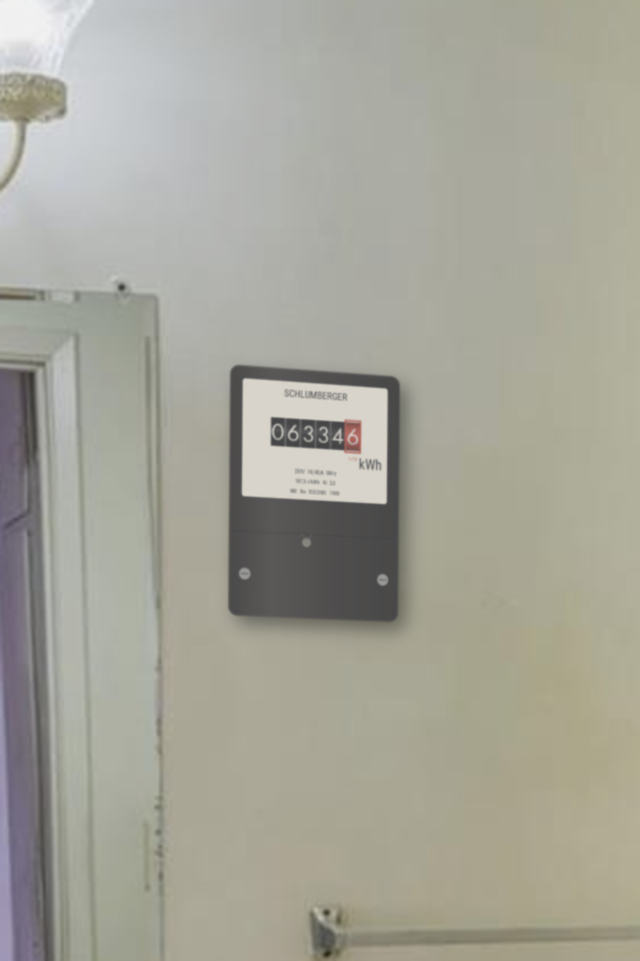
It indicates 6334.6; kWh
